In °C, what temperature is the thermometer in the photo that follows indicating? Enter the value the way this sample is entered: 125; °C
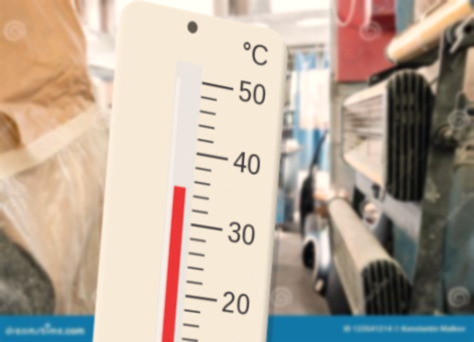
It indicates 35; °C
